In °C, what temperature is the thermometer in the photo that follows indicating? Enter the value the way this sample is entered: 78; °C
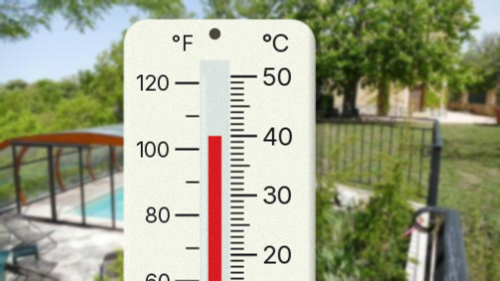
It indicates 40; °C
